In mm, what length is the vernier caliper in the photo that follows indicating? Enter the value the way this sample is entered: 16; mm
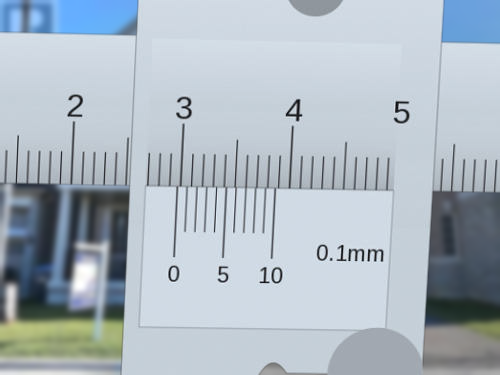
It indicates 29.7; mm
